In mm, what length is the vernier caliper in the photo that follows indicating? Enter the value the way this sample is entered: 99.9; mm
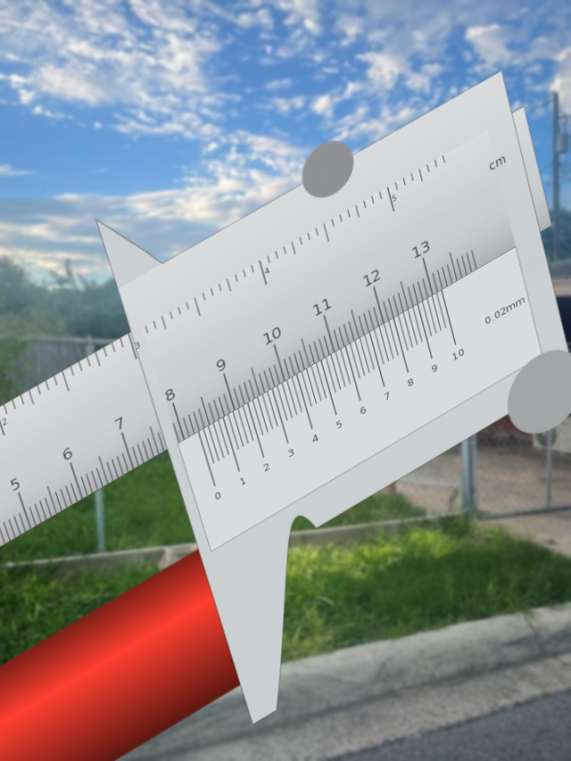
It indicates 82.8; mm
